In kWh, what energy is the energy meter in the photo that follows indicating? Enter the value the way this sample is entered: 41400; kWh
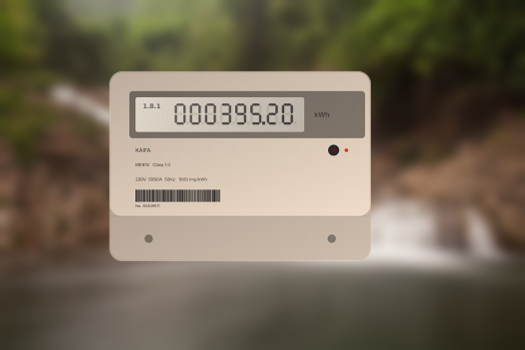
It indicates 395.20; kWh
